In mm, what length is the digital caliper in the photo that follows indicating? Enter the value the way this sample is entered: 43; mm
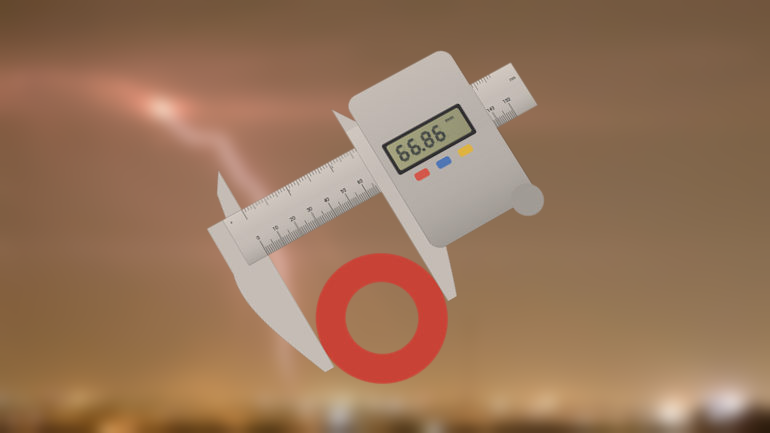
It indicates 66.86; mm
